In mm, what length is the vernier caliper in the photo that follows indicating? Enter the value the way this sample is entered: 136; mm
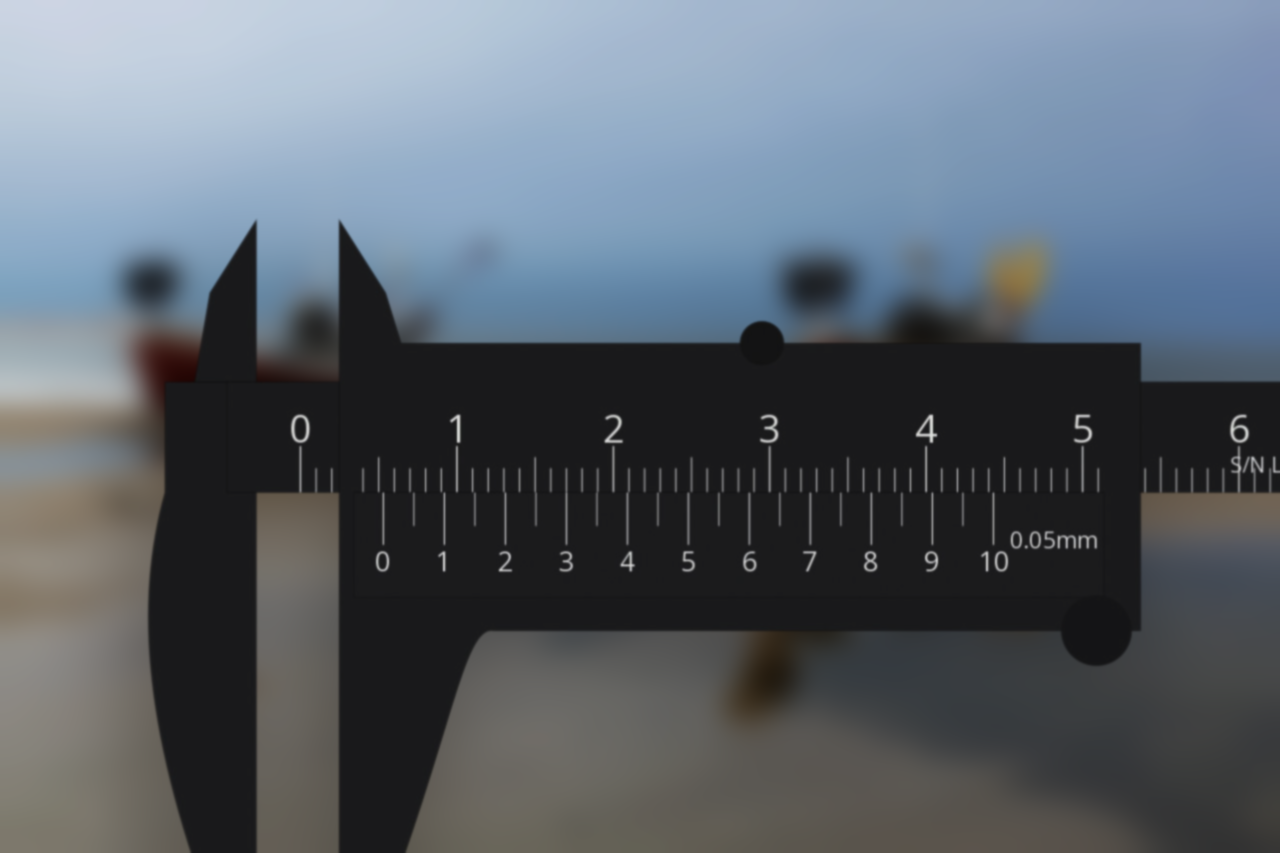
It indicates 5.3; mm
